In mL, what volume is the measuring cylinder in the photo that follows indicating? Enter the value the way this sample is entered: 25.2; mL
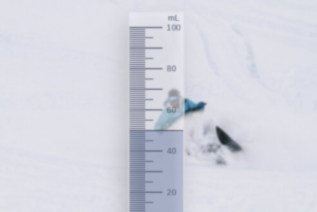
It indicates 50; mL
